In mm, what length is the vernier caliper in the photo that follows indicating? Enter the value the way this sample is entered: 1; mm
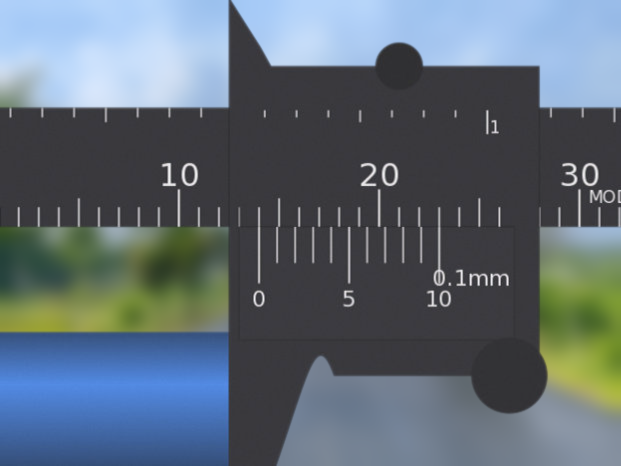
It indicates 14.0; mm
